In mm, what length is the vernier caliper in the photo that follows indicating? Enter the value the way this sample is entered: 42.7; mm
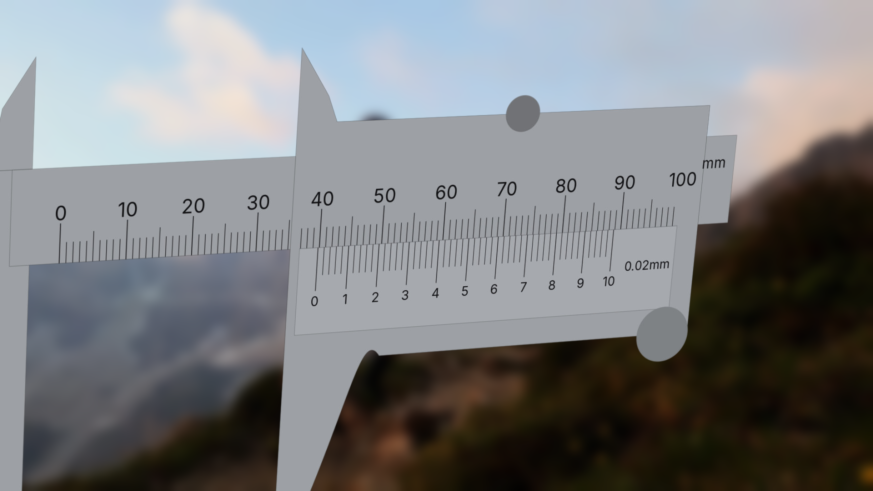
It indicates 39.8; mm
